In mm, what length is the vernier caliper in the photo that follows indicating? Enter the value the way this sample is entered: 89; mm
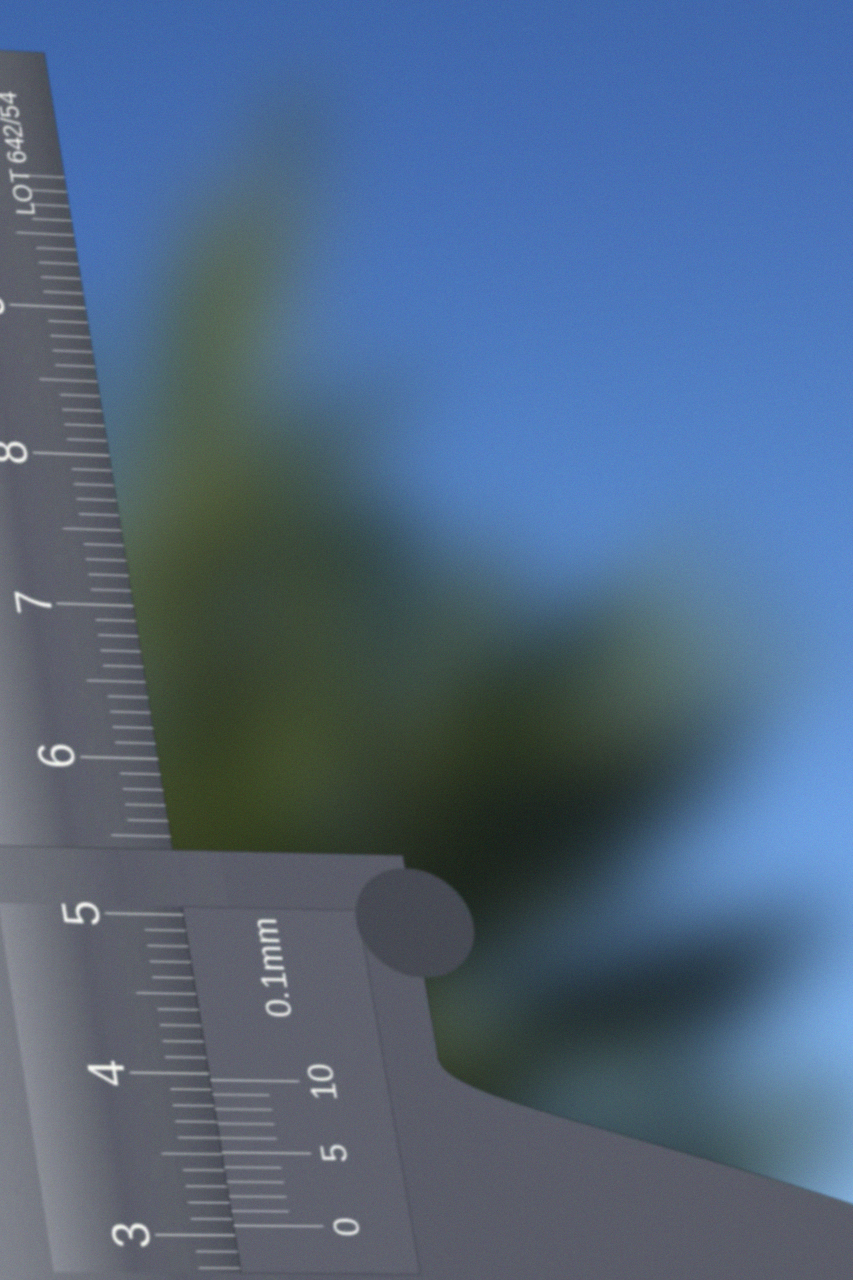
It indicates 30.6; mm
